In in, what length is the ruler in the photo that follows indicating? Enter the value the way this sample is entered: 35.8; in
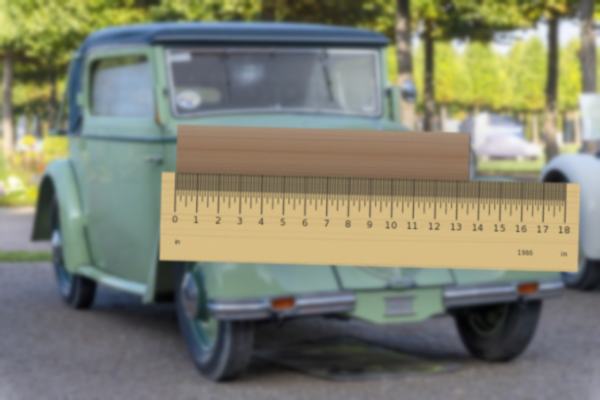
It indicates 13.5; in
